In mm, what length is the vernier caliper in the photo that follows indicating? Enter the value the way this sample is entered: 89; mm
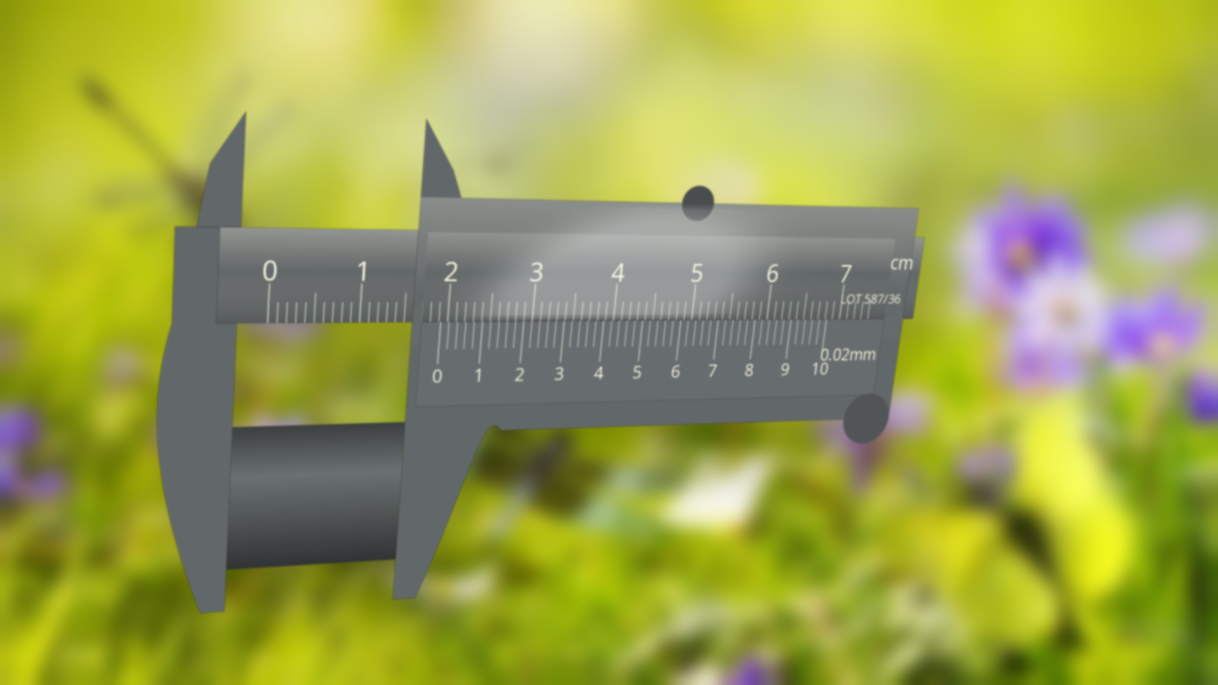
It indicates 19.2; mm
